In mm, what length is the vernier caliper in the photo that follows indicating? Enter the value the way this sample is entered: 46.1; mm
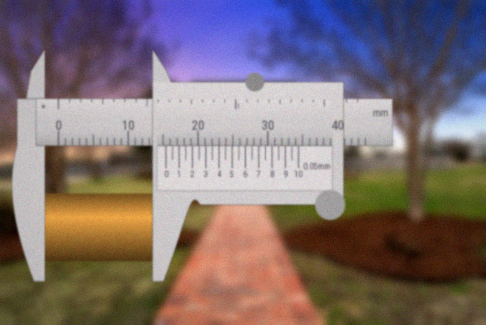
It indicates 15.4; mm
